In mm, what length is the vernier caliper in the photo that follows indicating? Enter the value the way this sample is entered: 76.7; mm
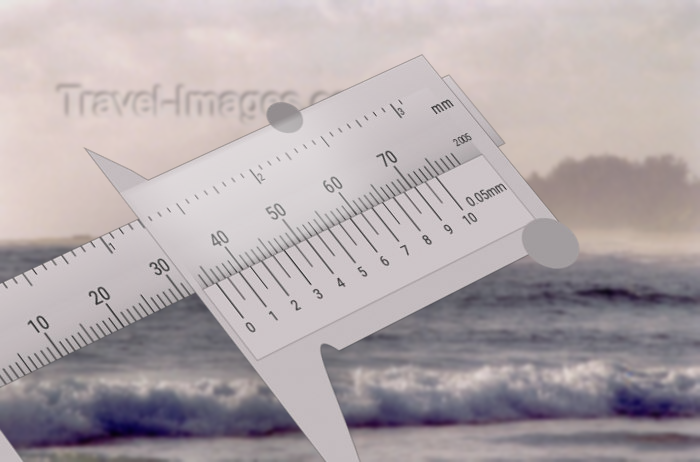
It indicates 35.4; mm
